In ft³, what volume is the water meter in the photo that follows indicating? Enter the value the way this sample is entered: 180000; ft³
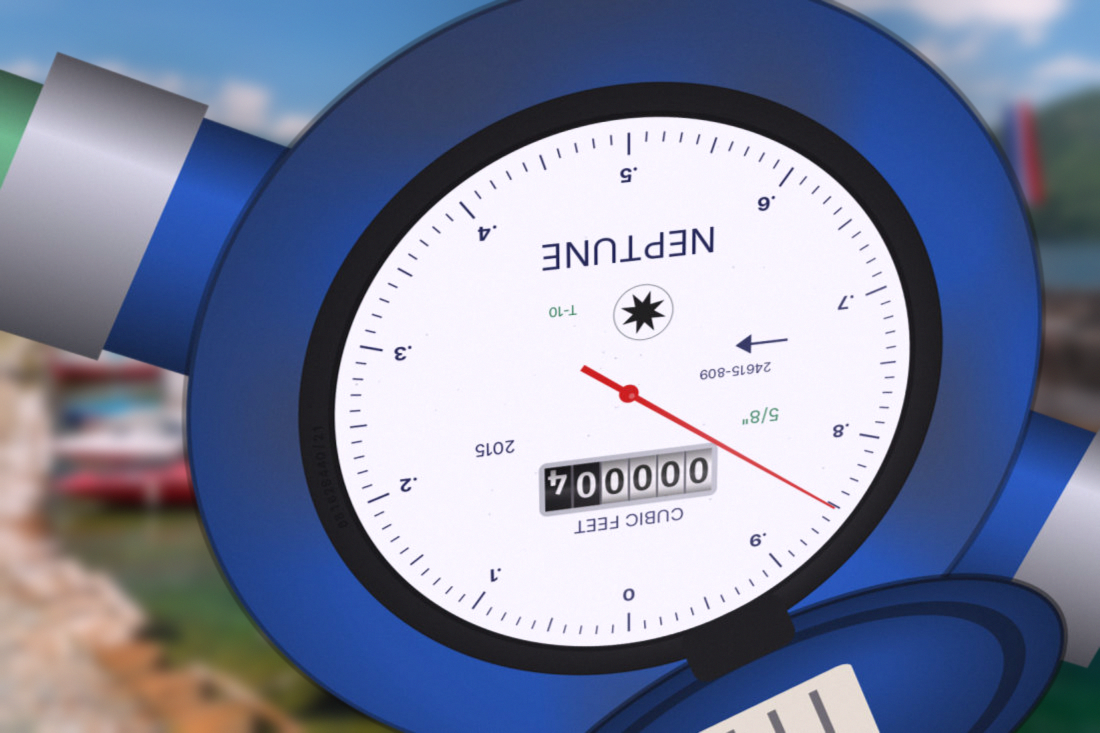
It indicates 3.85; ft³
